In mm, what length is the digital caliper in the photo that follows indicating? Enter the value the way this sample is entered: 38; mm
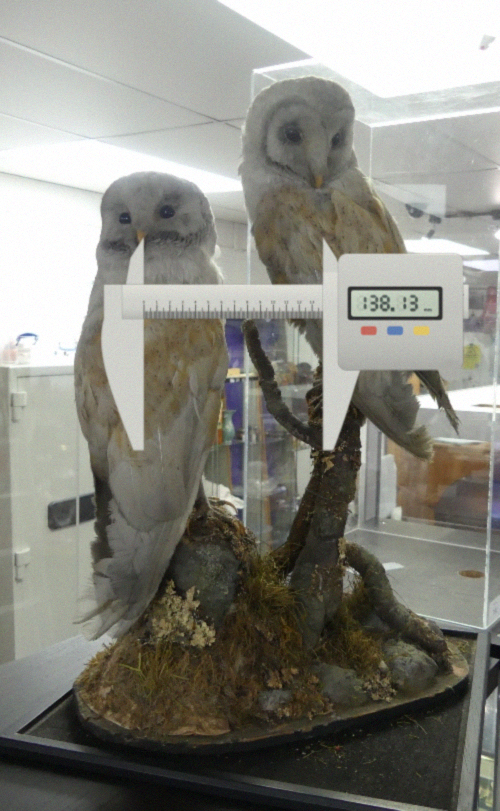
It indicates 138.13; mm
